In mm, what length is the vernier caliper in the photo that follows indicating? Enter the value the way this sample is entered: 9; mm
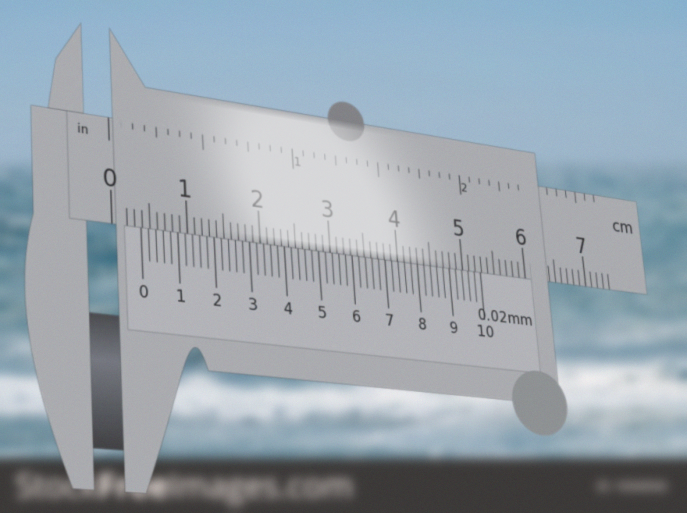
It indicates 3.8; mm
